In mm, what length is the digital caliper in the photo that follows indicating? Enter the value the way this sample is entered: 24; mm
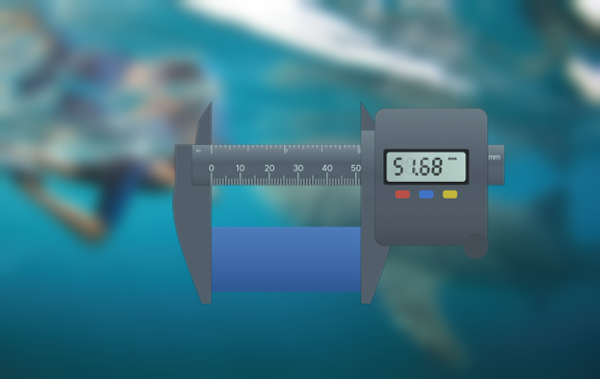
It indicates 51.68; mm
